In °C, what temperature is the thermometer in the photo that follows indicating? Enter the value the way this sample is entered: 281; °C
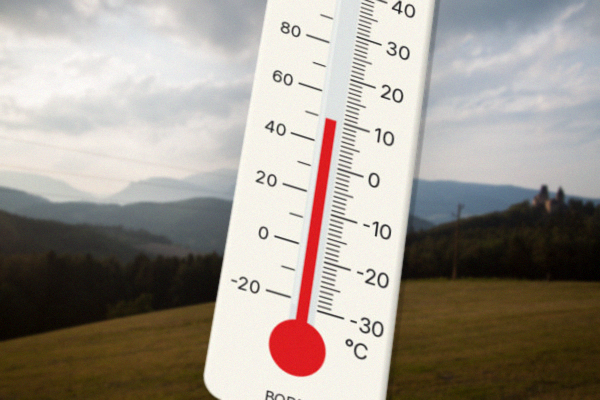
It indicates 10; °C
